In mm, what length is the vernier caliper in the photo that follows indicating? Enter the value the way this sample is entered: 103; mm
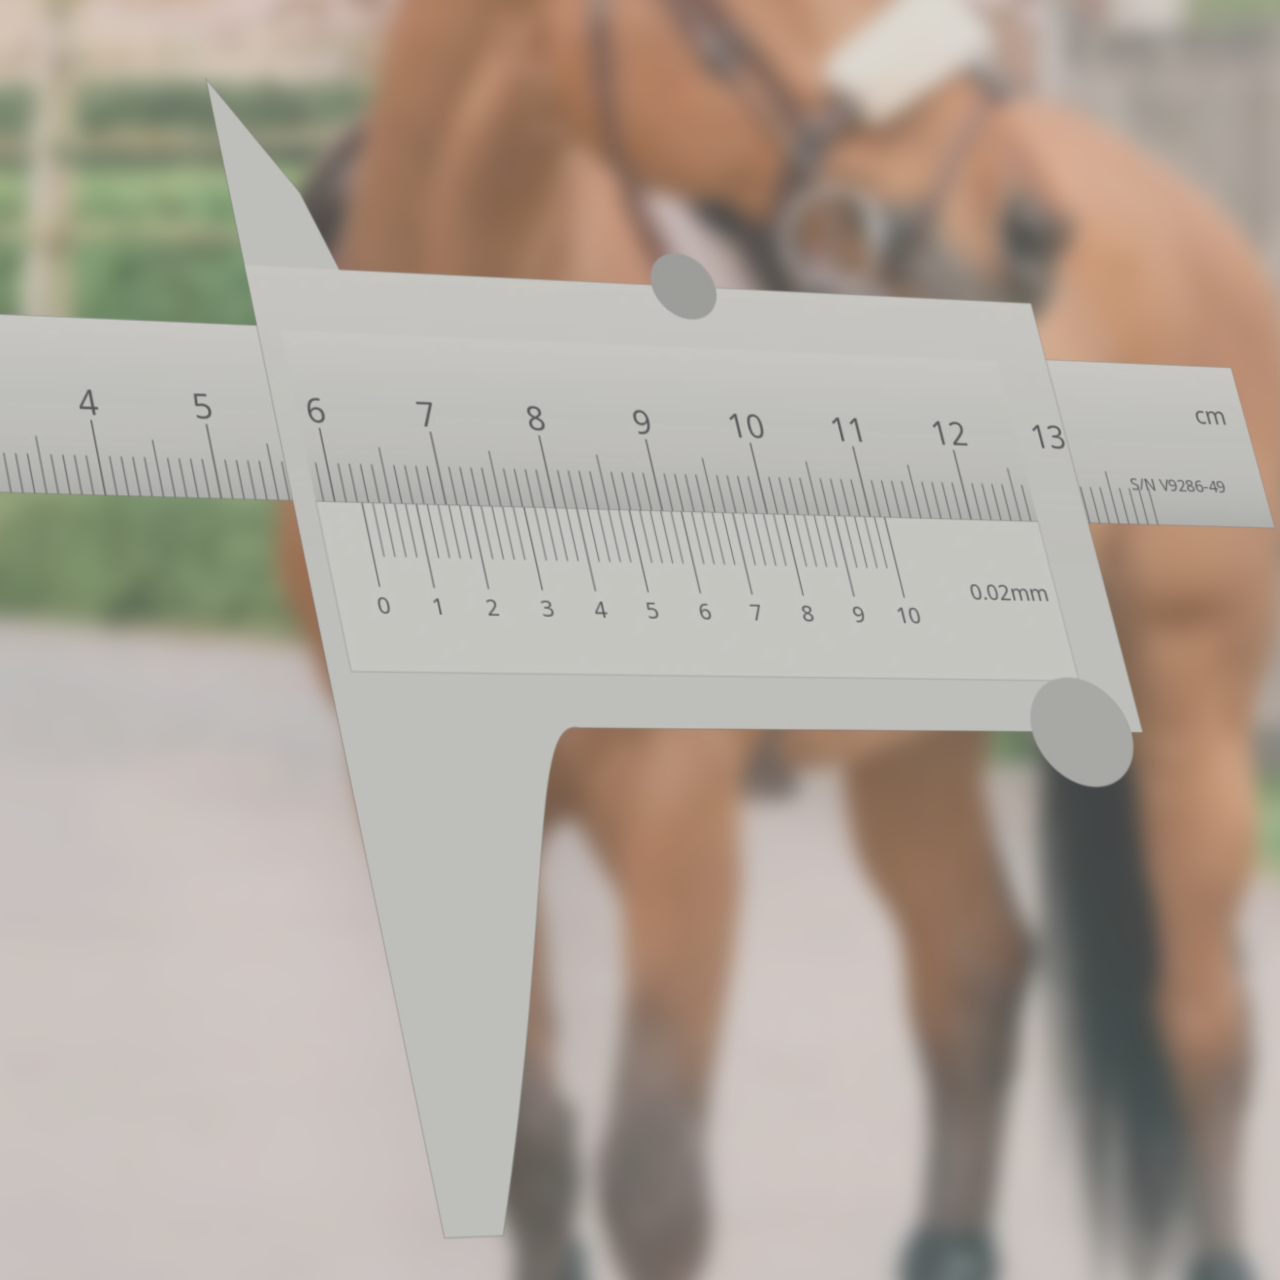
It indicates 62.4; mm
